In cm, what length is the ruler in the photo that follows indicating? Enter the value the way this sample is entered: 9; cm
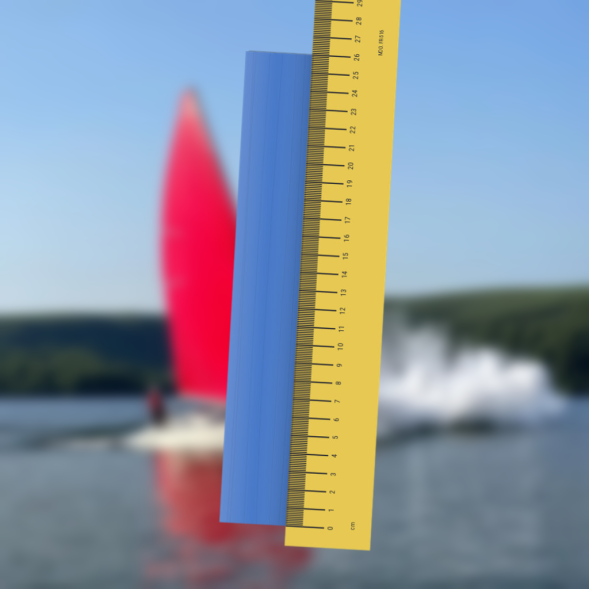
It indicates 26; cm
